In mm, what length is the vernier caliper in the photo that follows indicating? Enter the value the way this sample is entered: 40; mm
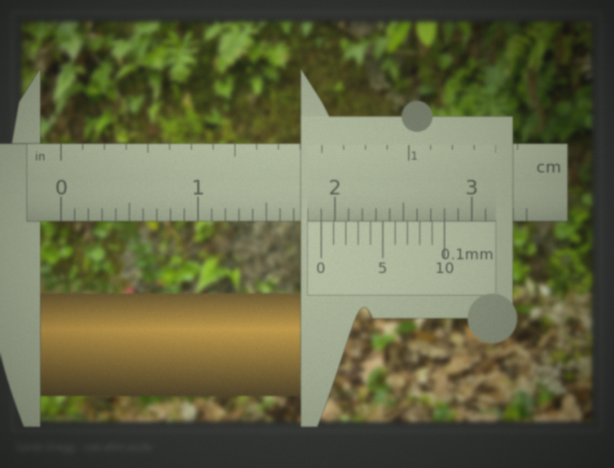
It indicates 19.0; mm
